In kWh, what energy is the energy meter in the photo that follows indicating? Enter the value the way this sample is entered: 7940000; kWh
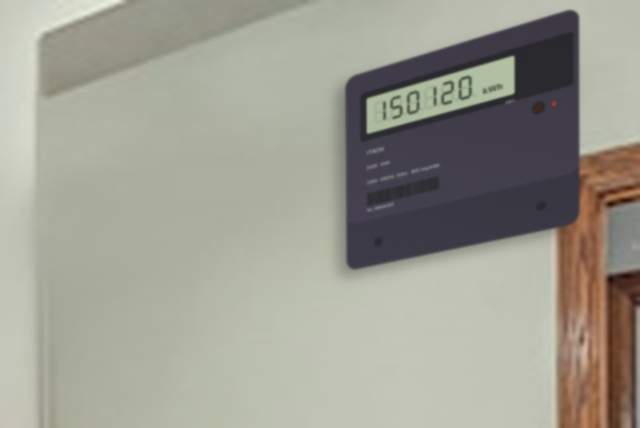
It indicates 150120; kWh
